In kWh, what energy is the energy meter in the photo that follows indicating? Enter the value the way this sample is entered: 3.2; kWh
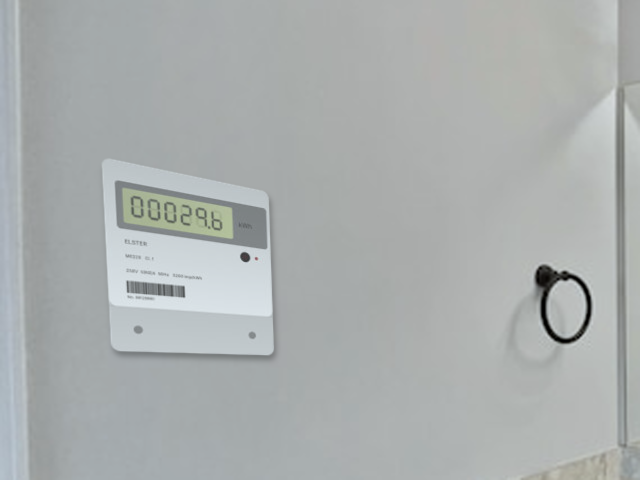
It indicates 29.6; kWh
